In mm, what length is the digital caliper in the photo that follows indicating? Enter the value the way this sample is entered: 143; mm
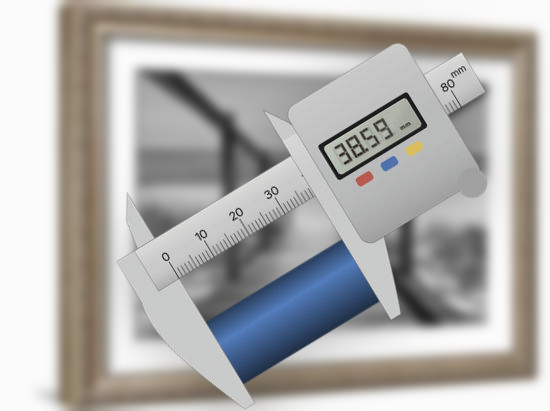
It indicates 38.59; mm
